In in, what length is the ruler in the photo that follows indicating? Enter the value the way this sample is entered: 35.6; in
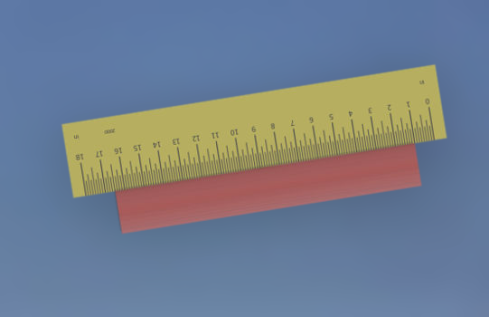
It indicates 15.5; in
